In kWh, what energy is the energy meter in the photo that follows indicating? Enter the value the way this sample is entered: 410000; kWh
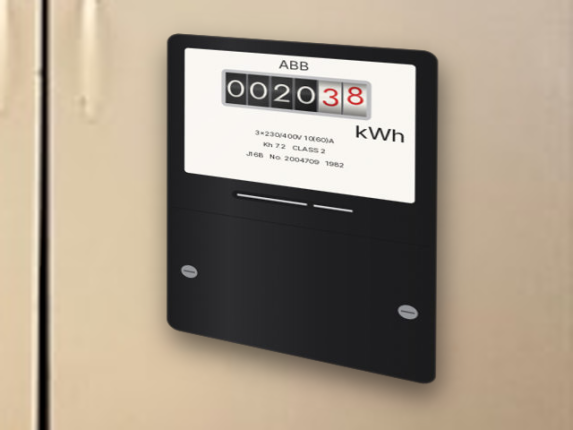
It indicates 20.38; kWh
